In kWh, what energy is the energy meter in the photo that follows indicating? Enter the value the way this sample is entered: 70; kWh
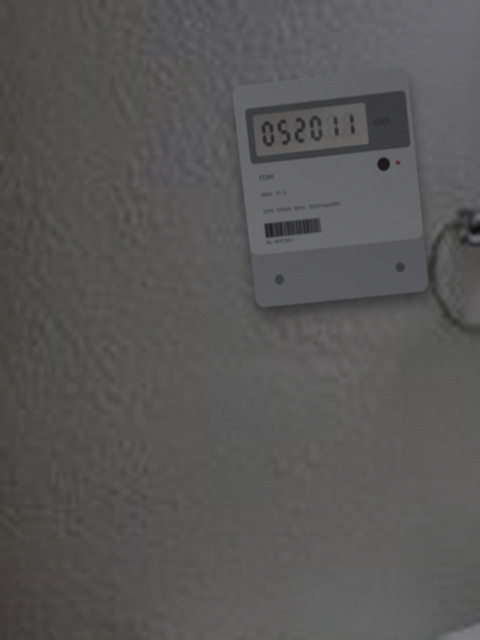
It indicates 52011; kWh
